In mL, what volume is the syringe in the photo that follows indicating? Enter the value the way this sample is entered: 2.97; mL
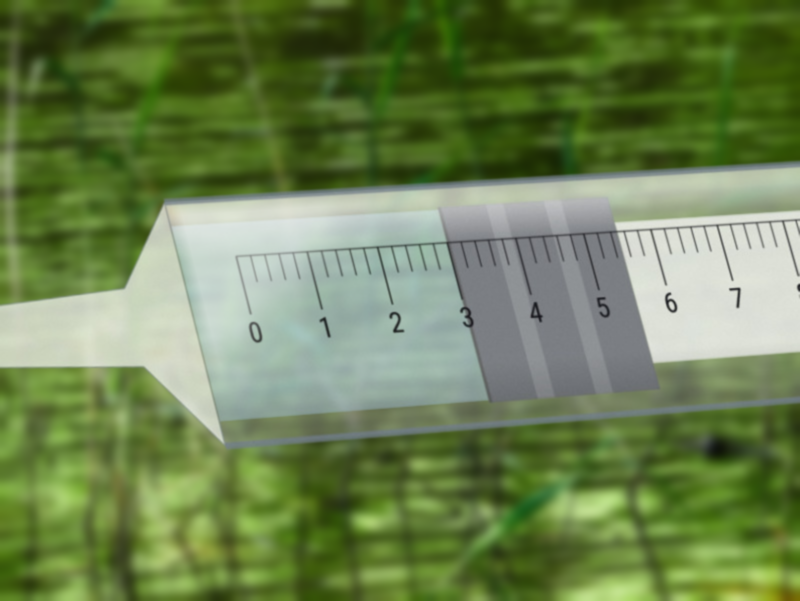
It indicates 3; mL
